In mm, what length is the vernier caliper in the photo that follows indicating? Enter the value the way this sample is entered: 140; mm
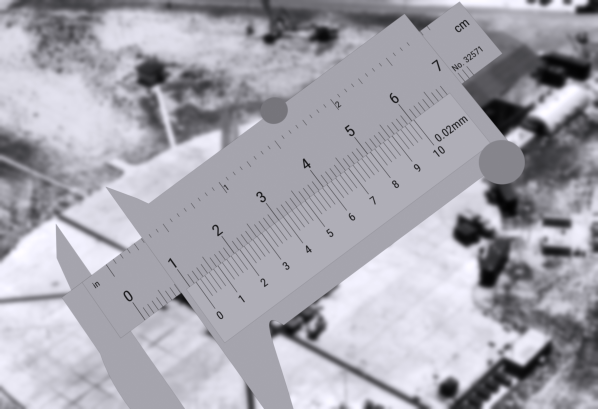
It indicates 11.4; mm
